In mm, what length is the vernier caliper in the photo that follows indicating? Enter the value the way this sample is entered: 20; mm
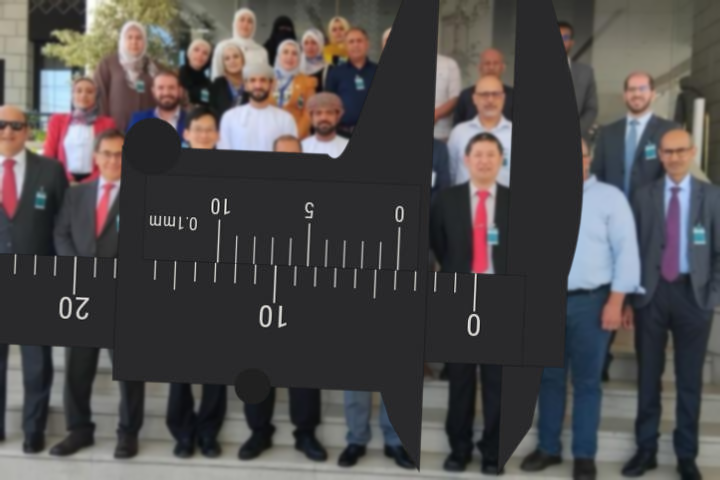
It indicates 3.9; mm
